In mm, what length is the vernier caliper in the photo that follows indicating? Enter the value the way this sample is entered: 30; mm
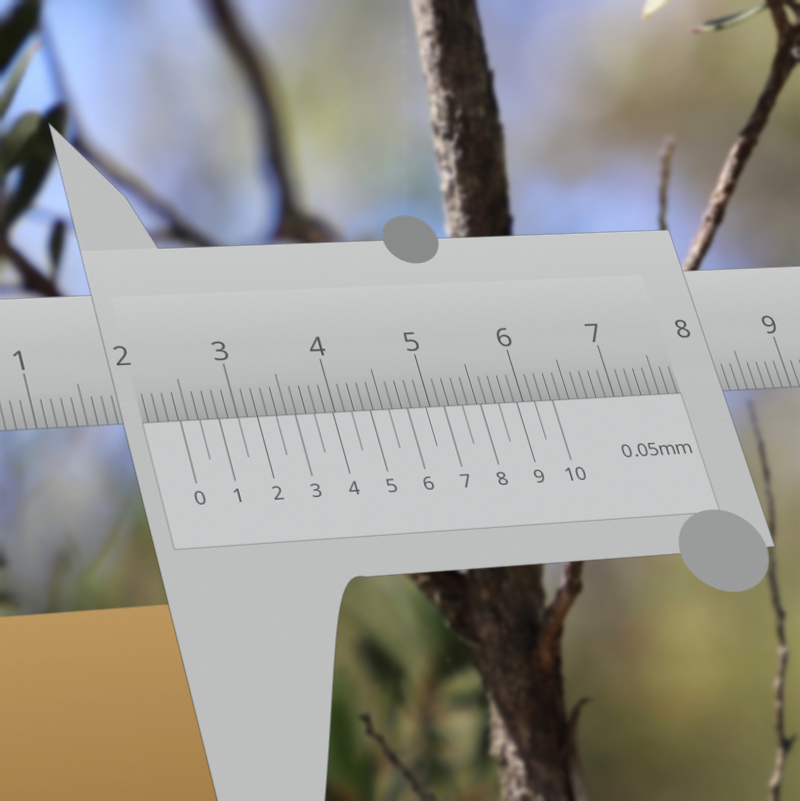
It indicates 24.2; mm
